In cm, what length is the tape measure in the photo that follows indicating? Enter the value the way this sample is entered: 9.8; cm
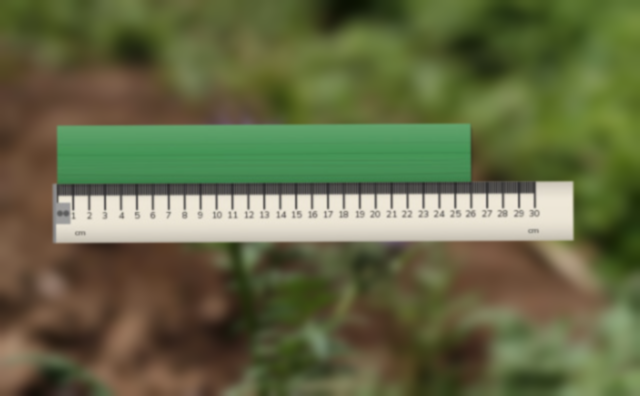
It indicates 26; cm
